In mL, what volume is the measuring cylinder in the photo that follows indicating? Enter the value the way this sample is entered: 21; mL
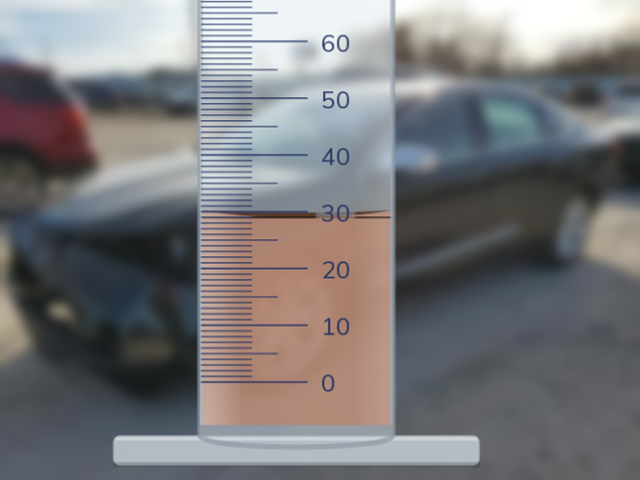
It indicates 29; mL
